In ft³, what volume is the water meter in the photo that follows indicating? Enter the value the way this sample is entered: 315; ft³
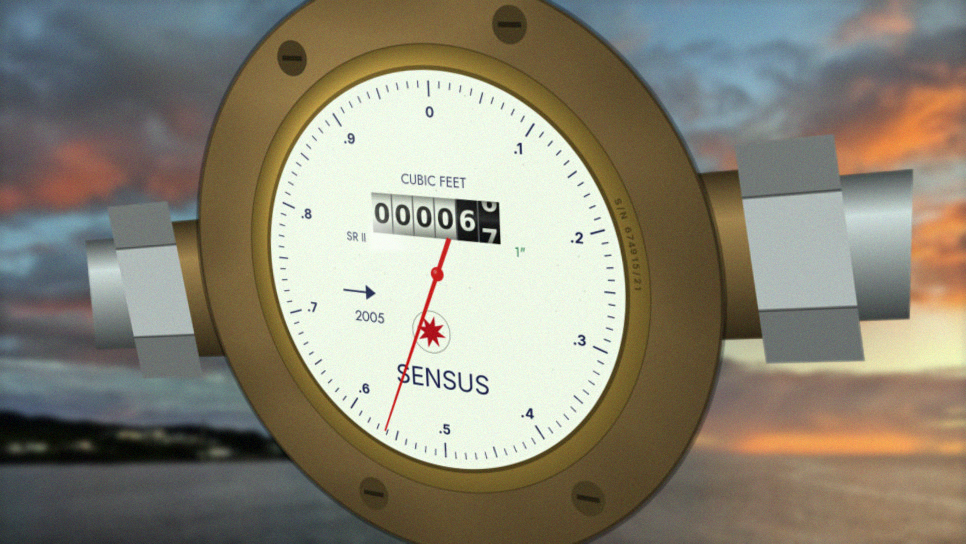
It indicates 66.56; ft³
